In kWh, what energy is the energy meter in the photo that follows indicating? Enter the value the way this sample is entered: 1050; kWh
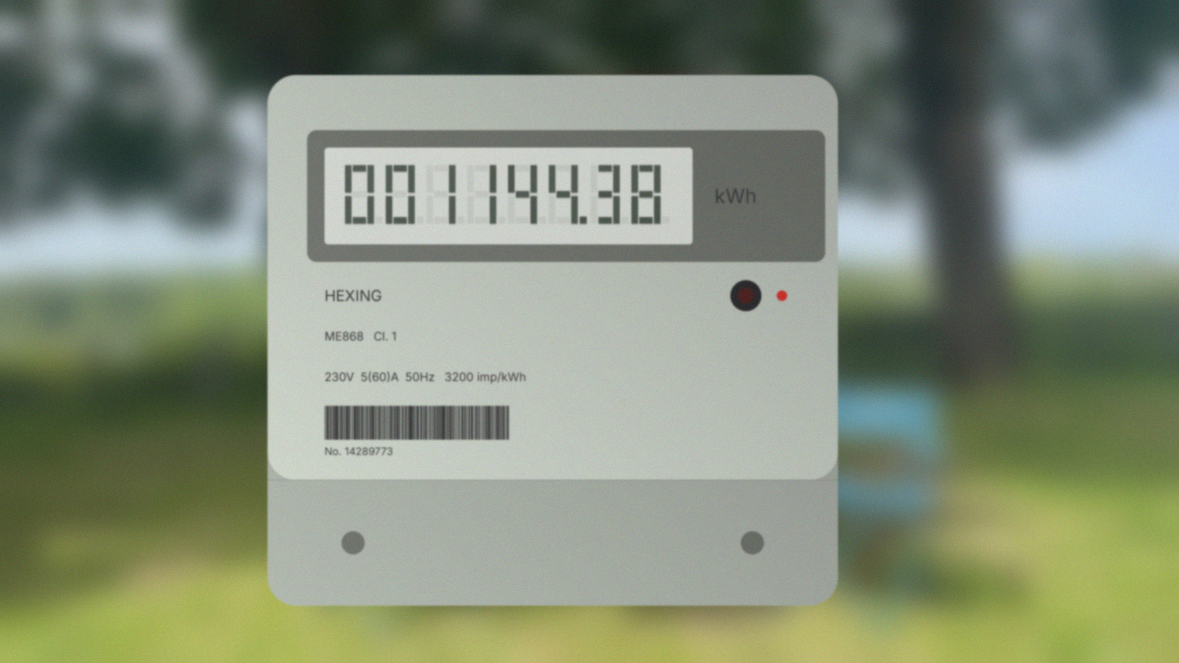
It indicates 1144.38; kWh
